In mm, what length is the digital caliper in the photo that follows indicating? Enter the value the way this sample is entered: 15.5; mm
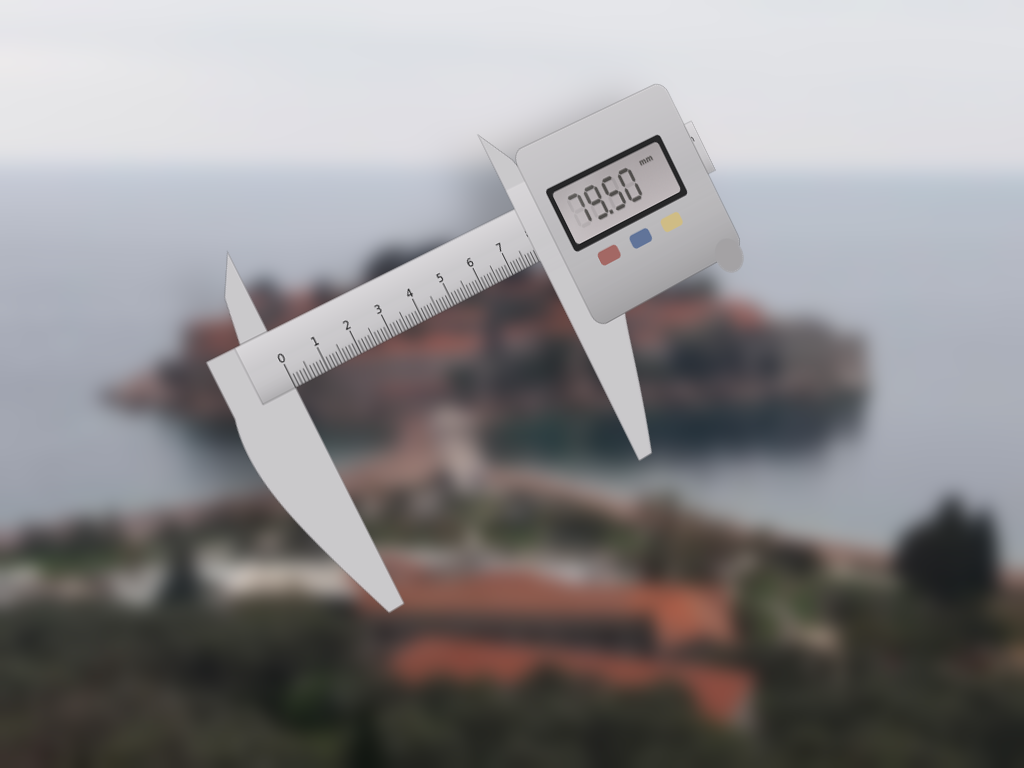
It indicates 79.50; mm
